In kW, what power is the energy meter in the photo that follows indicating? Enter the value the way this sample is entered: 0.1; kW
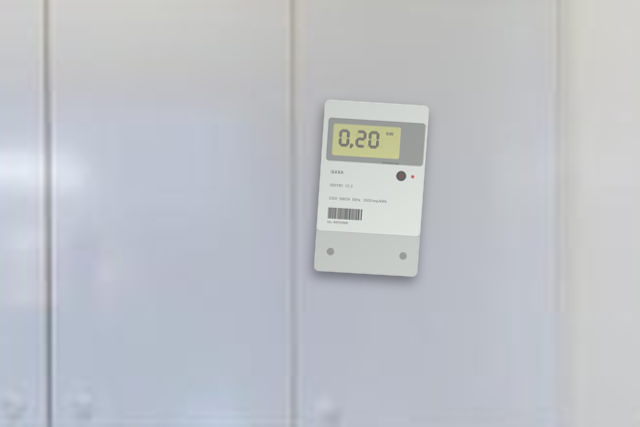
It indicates 0.20; kW
